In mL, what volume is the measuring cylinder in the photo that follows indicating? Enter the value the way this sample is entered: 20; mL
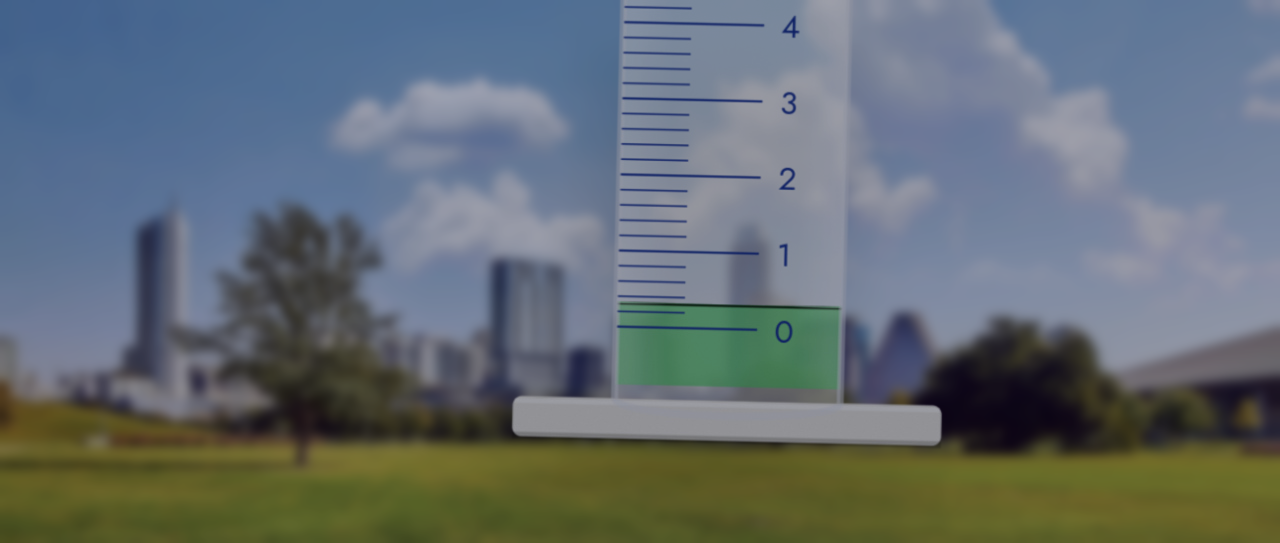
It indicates 0.3; mL
